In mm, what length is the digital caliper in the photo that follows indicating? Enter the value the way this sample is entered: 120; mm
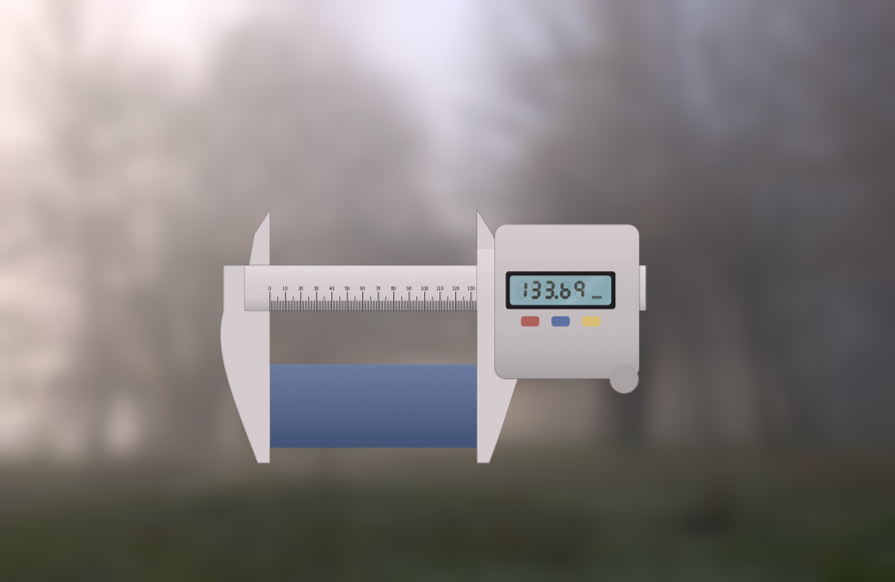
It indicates 133.69; mm
